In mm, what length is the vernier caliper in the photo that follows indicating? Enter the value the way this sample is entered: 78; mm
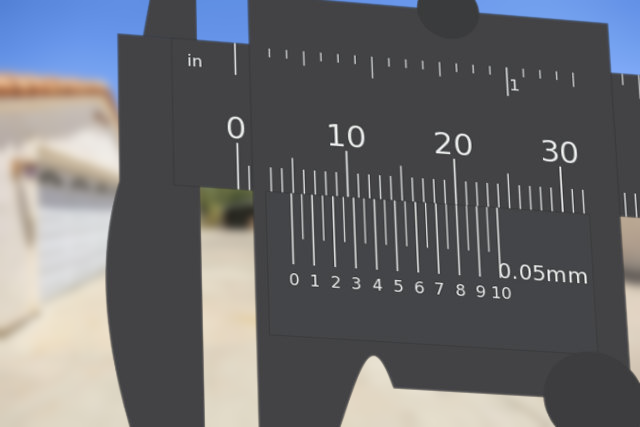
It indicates 4.8; mm
